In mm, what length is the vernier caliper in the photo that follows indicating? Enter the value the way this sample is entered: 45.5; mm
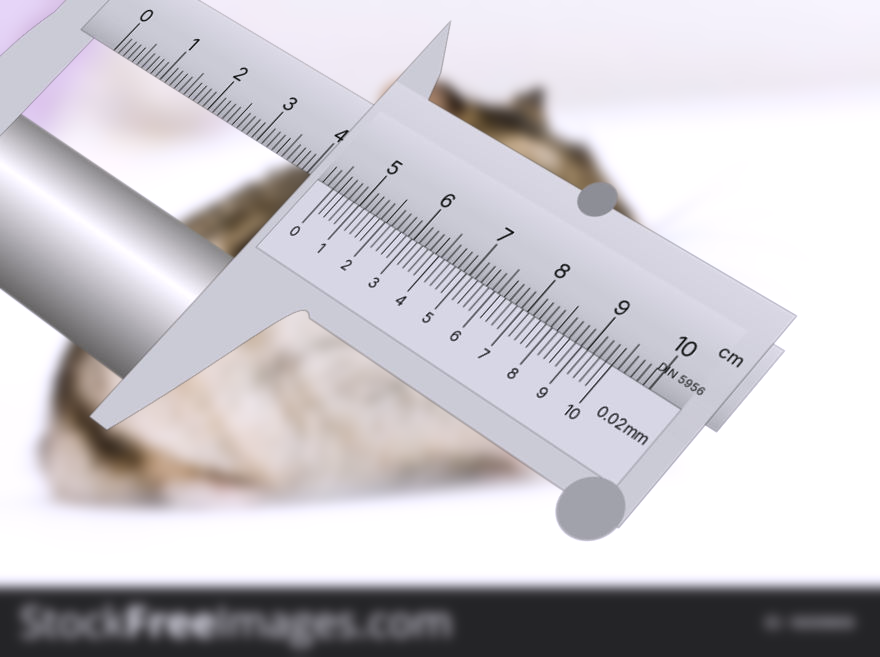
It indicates 45.0; mm
